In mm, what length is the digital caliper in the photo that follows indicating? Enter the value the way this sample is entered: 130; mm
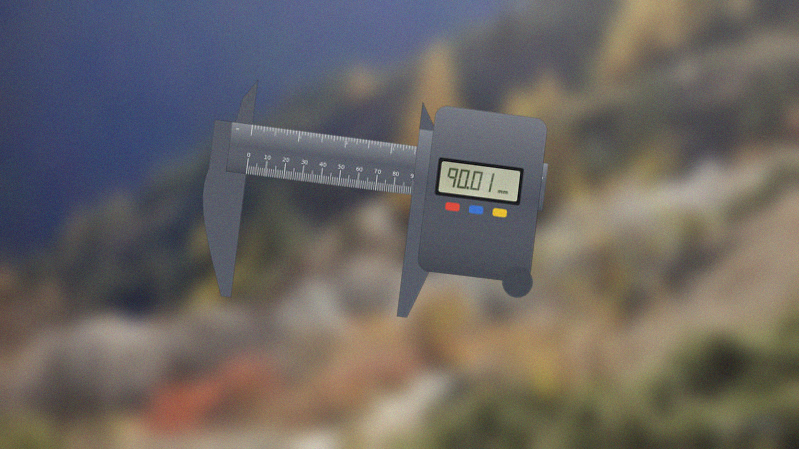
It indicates 90.01; mm
